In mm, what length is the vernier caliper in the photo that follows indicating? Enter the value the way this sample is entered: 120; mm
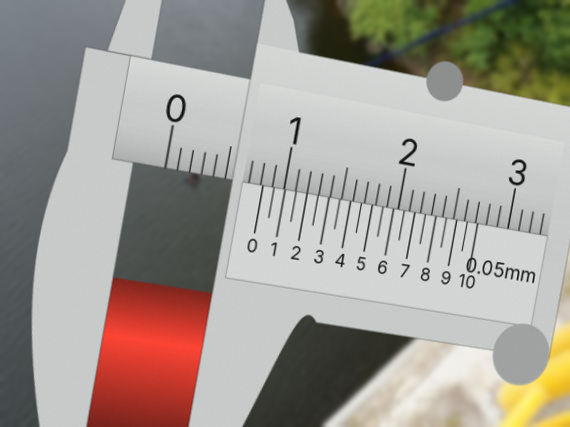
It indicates 8.2; mm
